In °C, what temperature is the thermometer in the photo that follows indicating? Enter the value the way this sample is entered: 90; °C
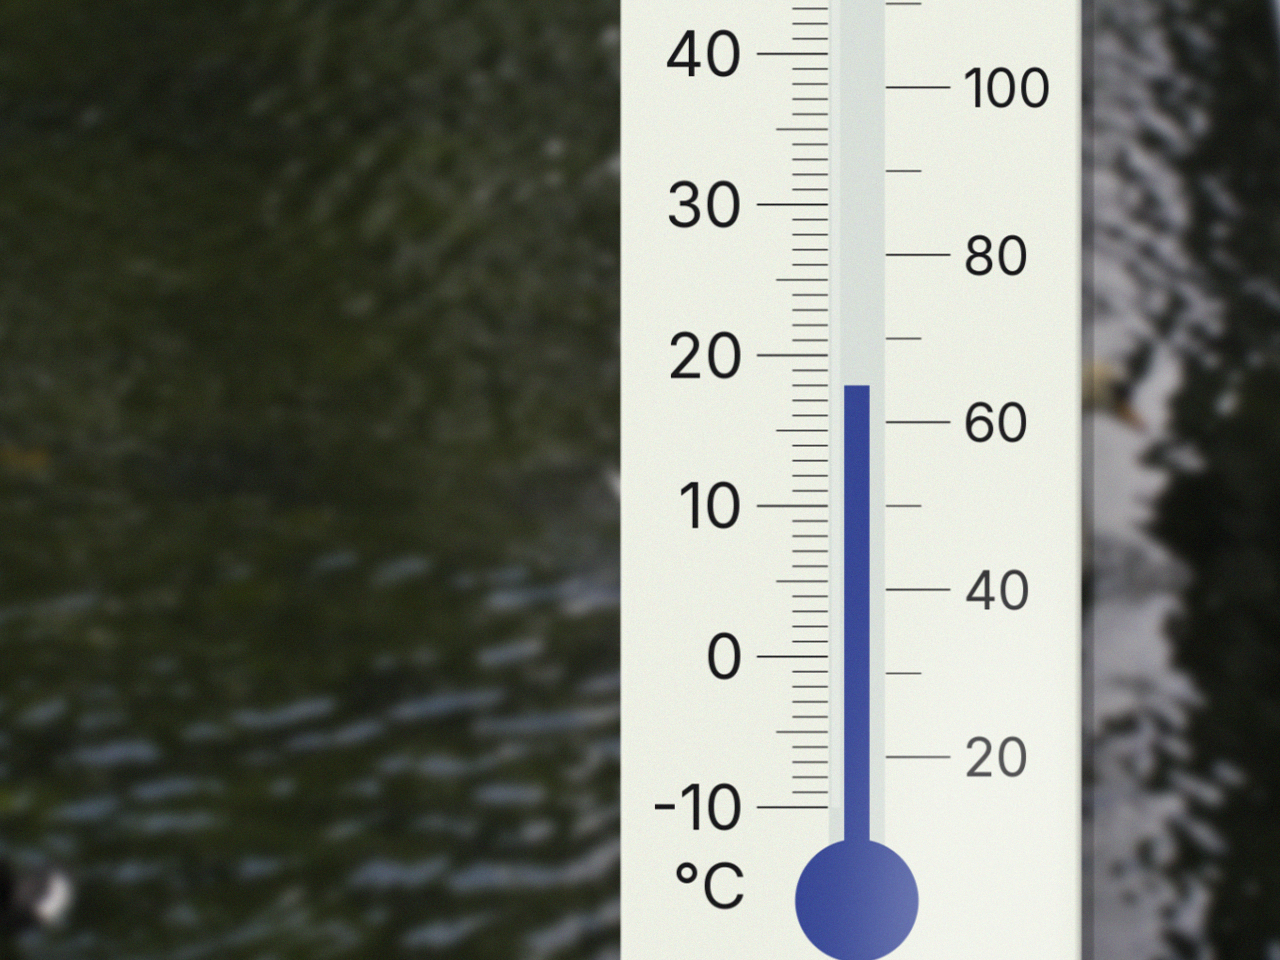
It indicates 18; °C
